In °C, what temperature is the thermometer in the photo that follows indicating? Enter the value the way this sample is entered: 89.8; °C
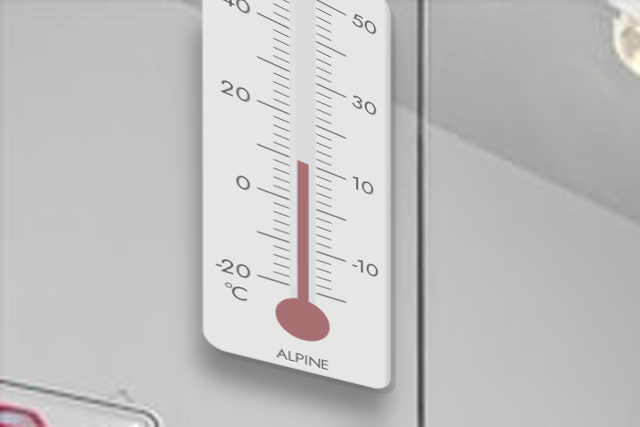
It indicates 10; °C
